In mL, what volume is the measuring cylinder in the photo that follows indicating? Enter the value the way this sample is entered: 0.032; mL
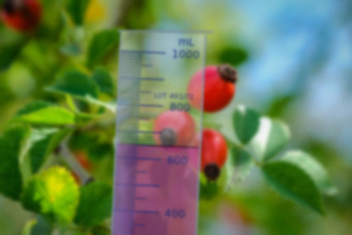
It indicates 650; mL
